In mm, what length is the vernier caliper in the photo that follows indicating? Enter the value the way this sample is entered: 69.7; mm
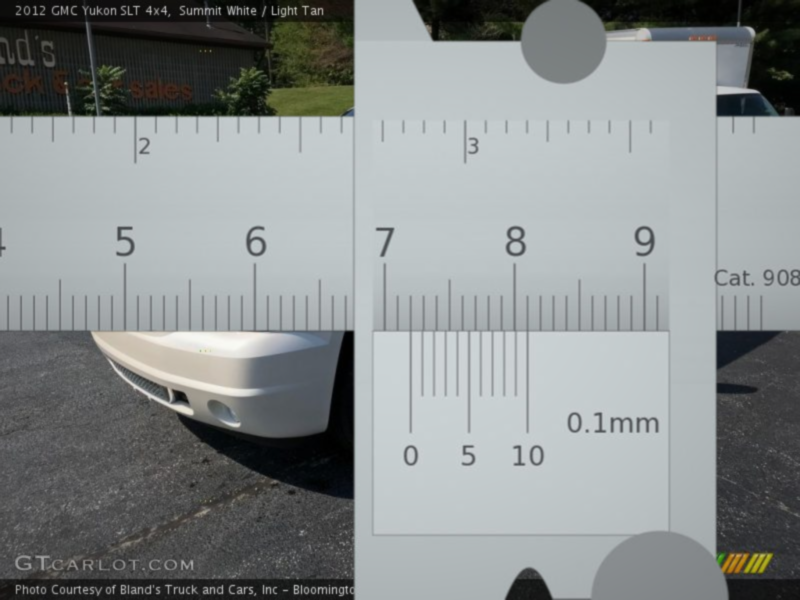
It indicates 72.0; mm
